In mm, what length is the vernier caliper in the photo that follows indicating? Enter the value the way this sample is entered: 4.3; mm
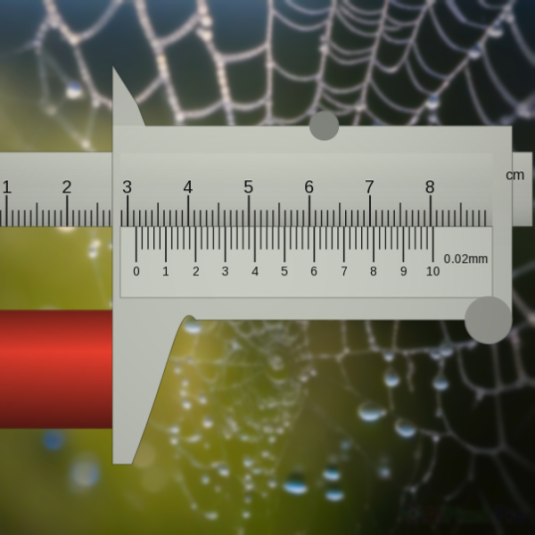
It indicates 31.4; mm
